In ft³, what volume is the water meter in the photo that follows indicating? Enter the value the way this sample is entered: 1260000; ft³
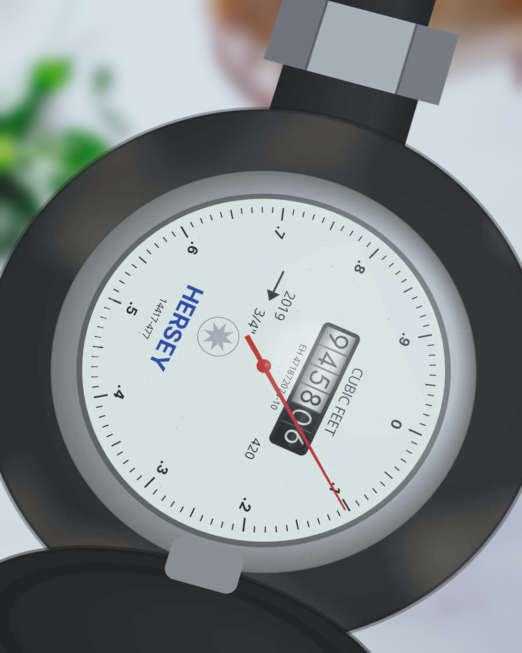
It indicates 945806.10; ft³
